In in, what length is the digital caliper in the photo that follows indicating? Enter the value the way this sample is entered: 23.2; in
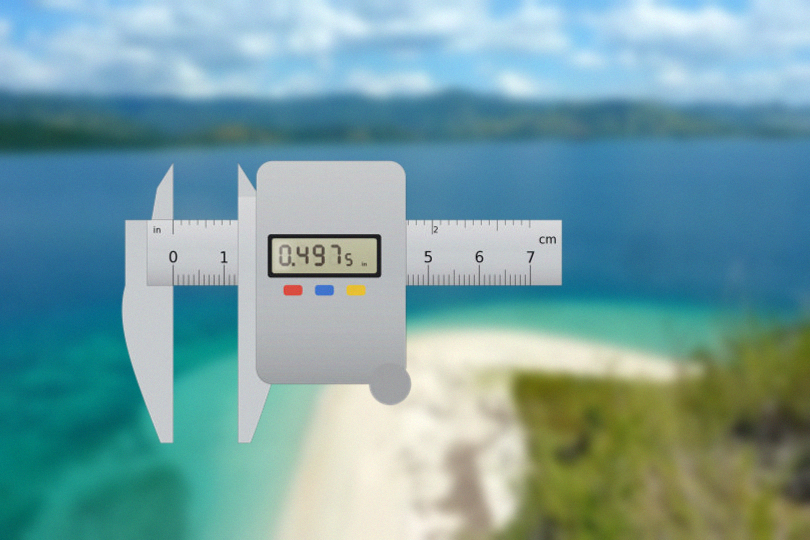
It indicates 0.4975; in
